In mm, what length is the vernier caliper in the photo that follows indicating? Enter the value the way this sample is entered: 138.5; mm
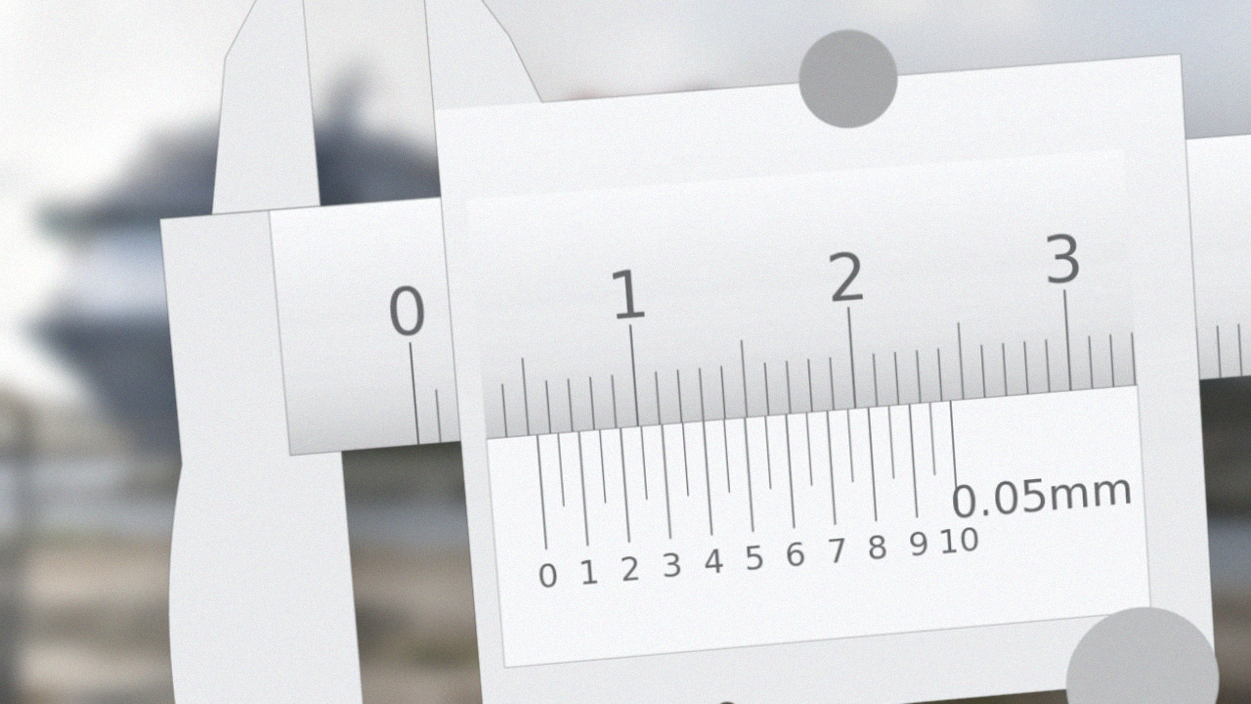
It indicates 5.4; mm
